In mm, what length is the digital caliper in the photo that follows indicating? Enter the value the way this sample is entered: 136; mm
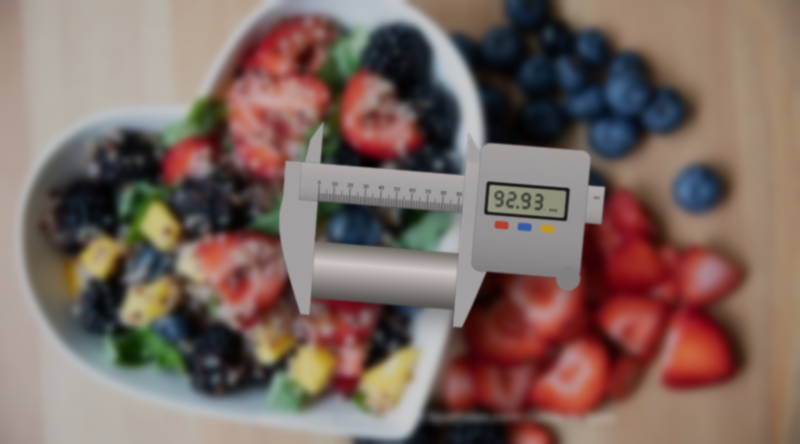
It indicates 92.93; mm
